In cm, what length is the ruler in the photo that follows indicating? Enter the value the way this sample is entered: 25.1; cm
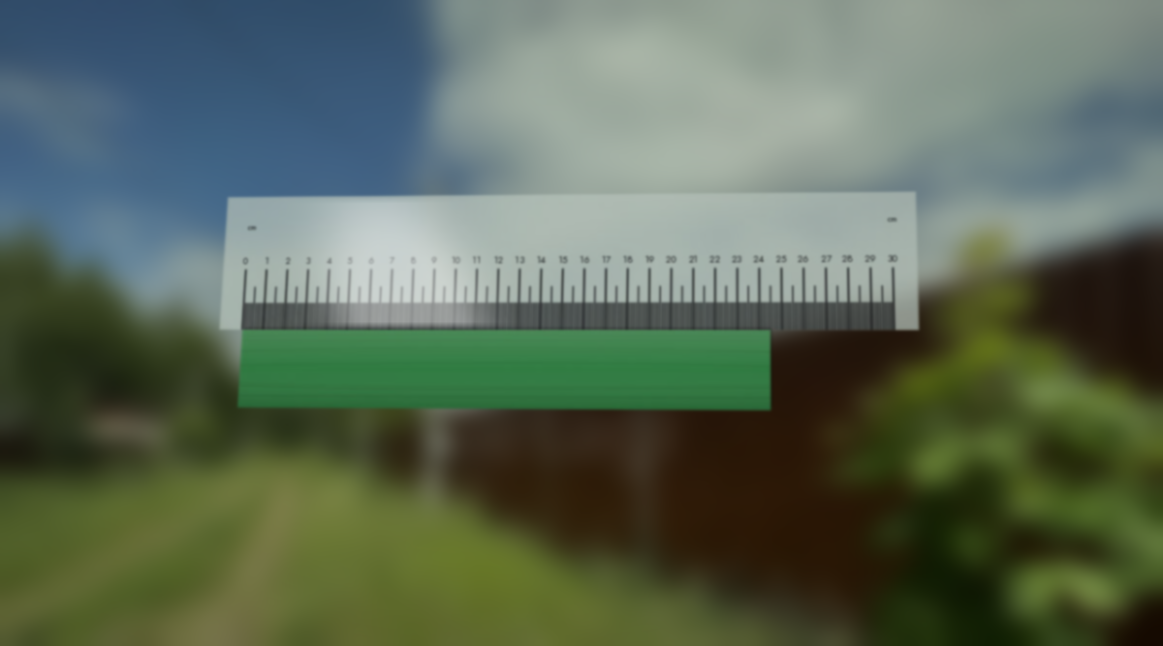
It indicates 24.5; cm
